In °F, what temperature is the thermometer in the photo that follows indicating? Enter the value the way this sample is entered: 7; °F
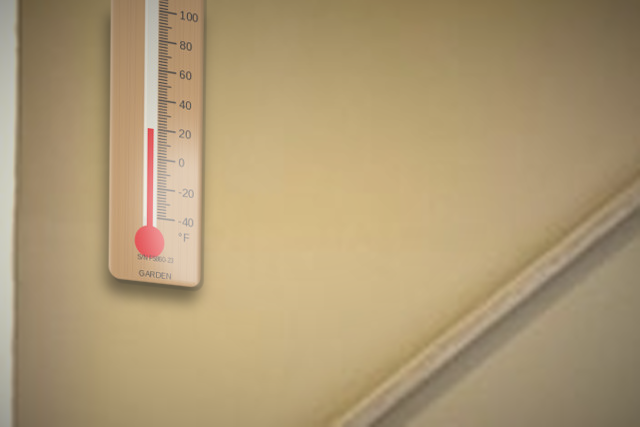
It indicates 20; °F
